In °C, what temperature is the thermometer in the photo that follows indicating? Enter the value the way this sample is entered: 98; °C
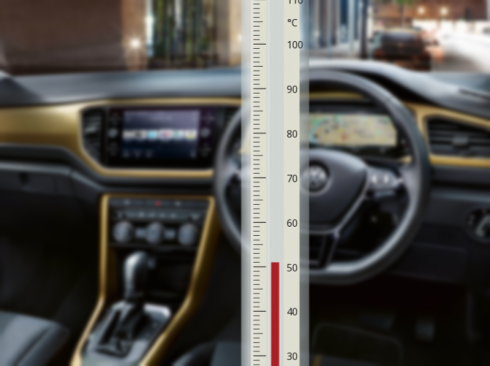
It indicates 51; °C
